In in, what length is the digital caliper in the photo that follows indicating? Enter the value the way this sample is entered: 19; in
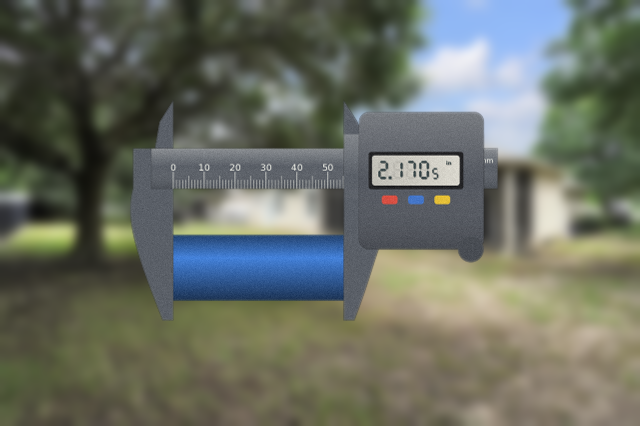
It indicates 2.1705; in
